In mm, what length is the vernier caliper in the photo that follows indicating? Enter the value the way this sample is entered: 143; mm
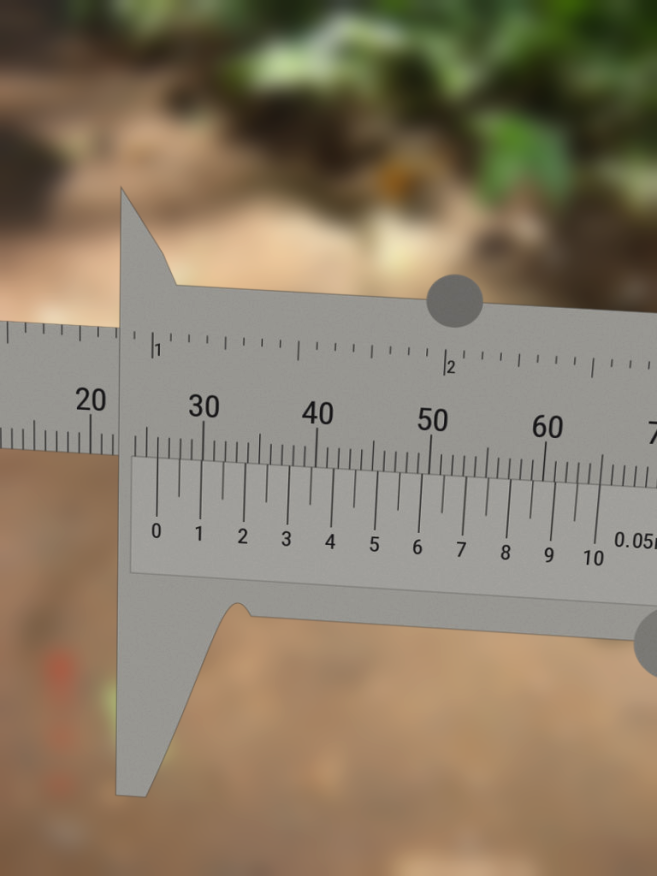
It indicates 26.0; mm
